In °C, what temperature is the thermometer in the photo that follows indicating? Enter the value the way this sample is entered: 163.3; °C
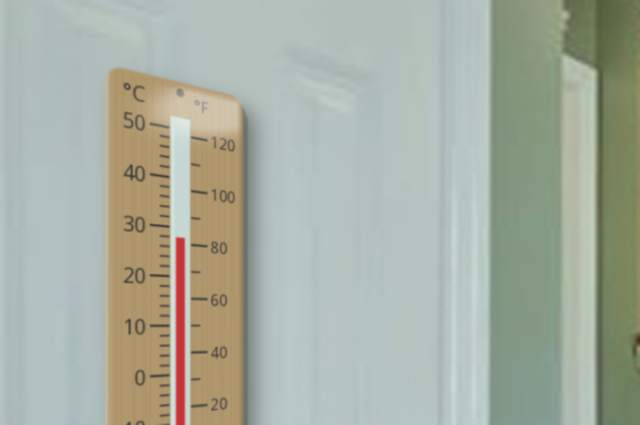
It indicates 28; °C
